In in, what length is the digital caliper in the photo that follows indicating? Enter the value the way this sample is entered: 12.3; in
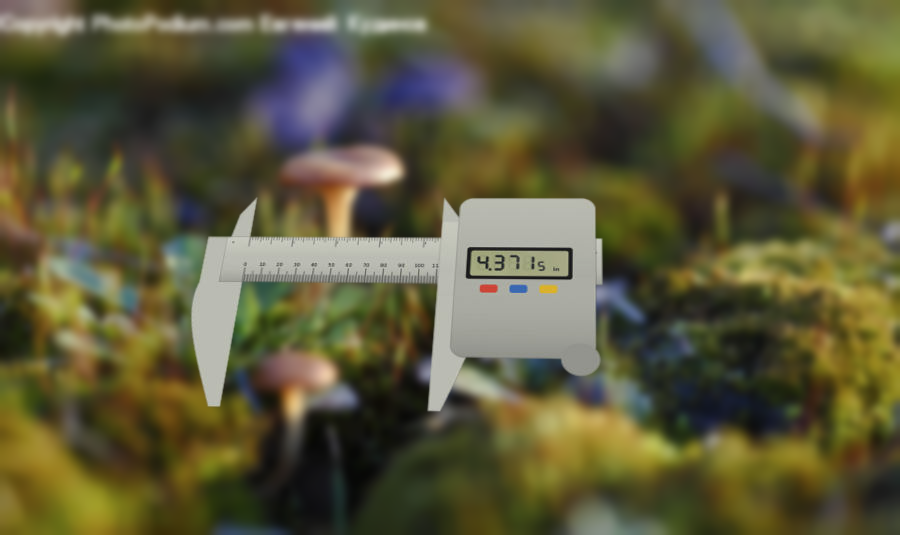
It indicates 4.3715; in
